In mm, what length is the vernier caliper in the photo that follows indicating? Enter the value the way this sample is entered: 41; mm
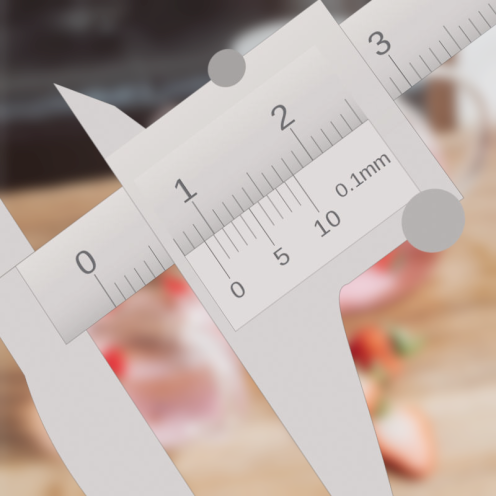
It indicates 9.0; mm
